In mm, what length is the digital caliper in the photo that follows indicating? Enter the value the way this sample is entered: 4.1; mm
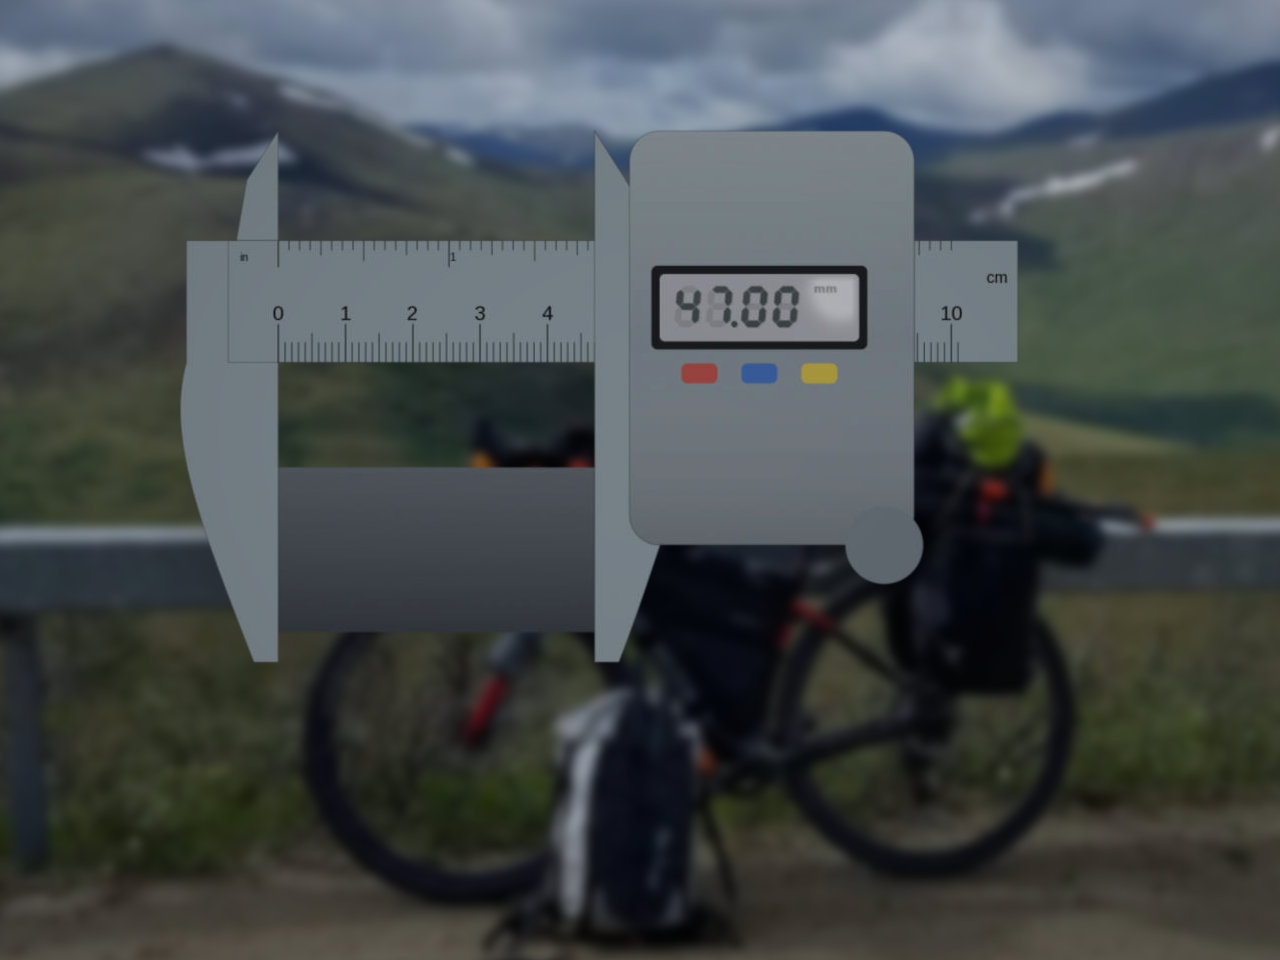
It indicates 47.00; mm
